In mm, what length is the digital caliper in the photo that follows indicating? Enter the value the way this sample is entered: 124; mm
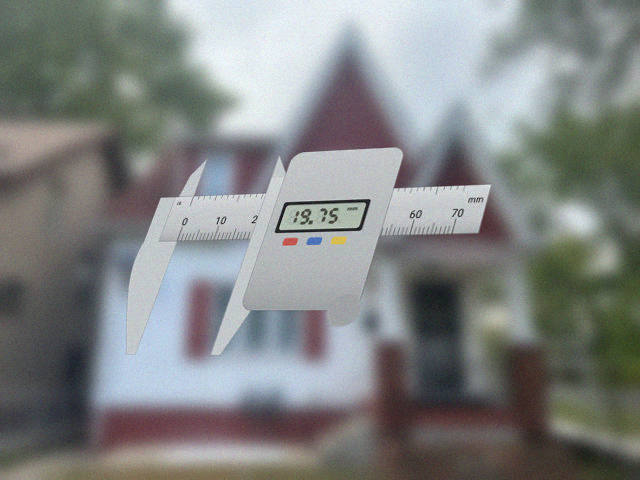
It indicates 19.75; mm
